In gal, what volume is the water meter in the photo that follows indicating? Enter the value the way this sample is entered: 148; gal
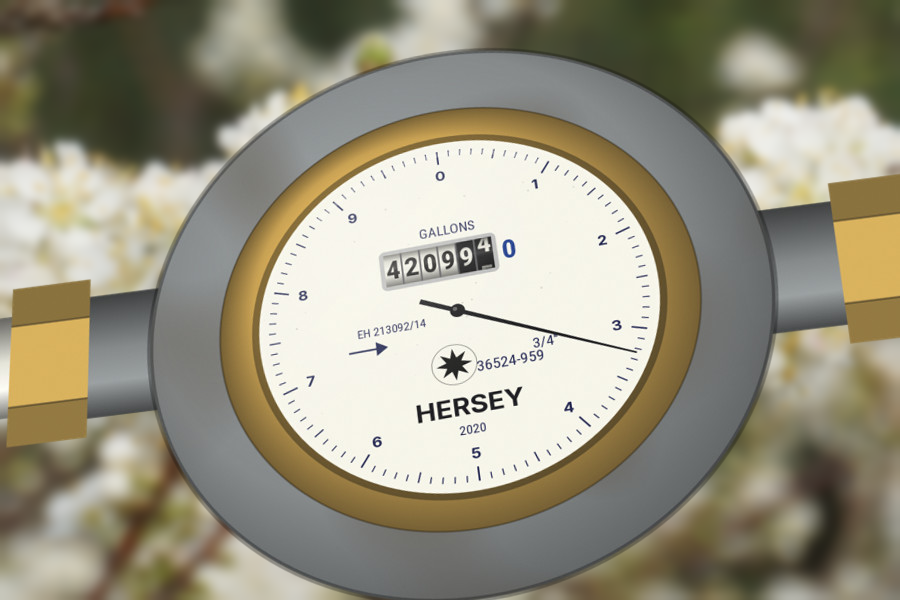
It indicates 4209943.2; gal
